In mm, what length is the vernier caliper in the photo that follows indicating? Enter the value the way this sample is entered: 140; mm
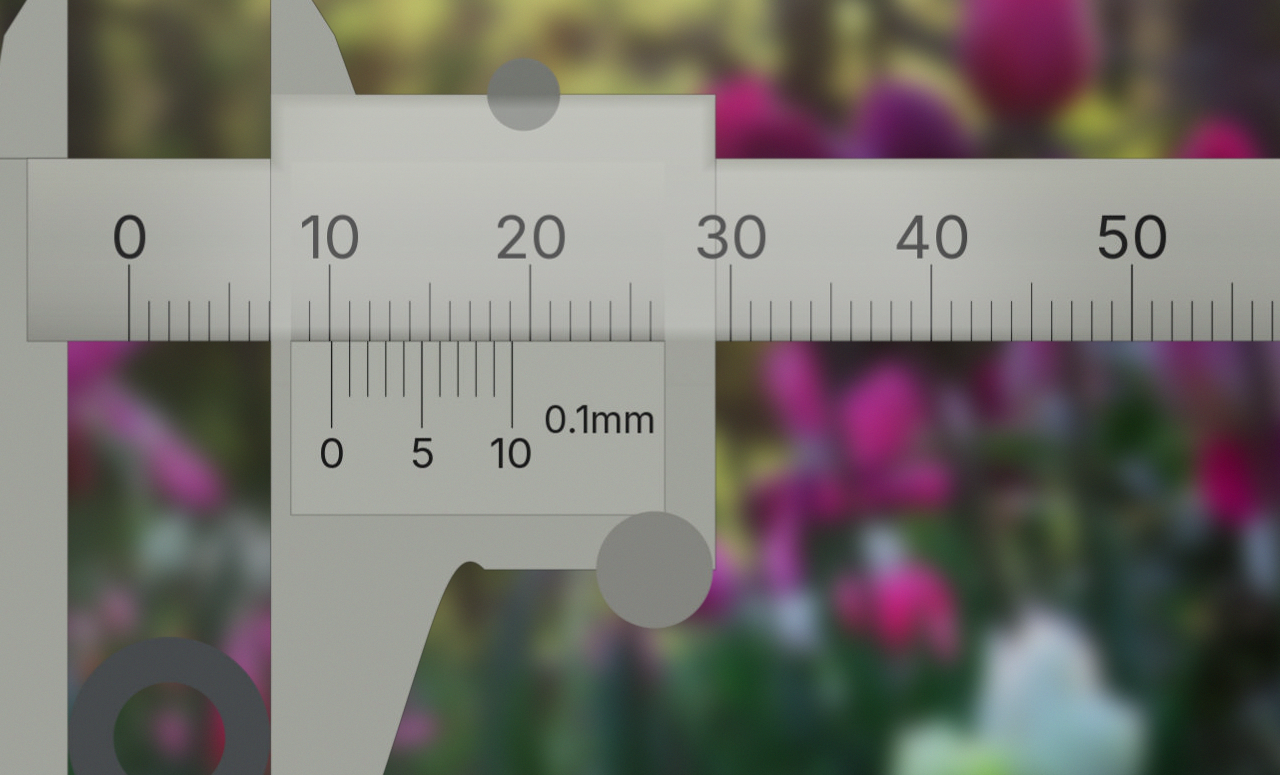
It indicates 10.1; mm
